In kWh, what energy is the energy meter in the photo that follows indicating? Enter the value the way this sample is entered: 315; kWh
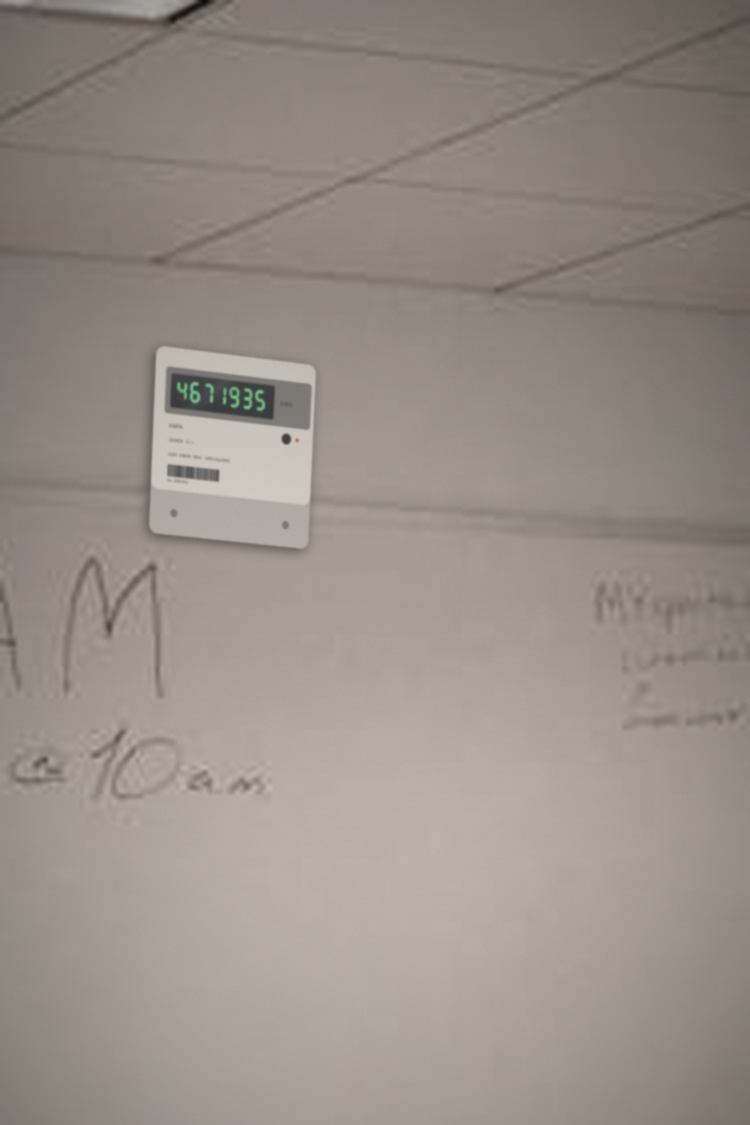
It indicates 4671935; kWh
